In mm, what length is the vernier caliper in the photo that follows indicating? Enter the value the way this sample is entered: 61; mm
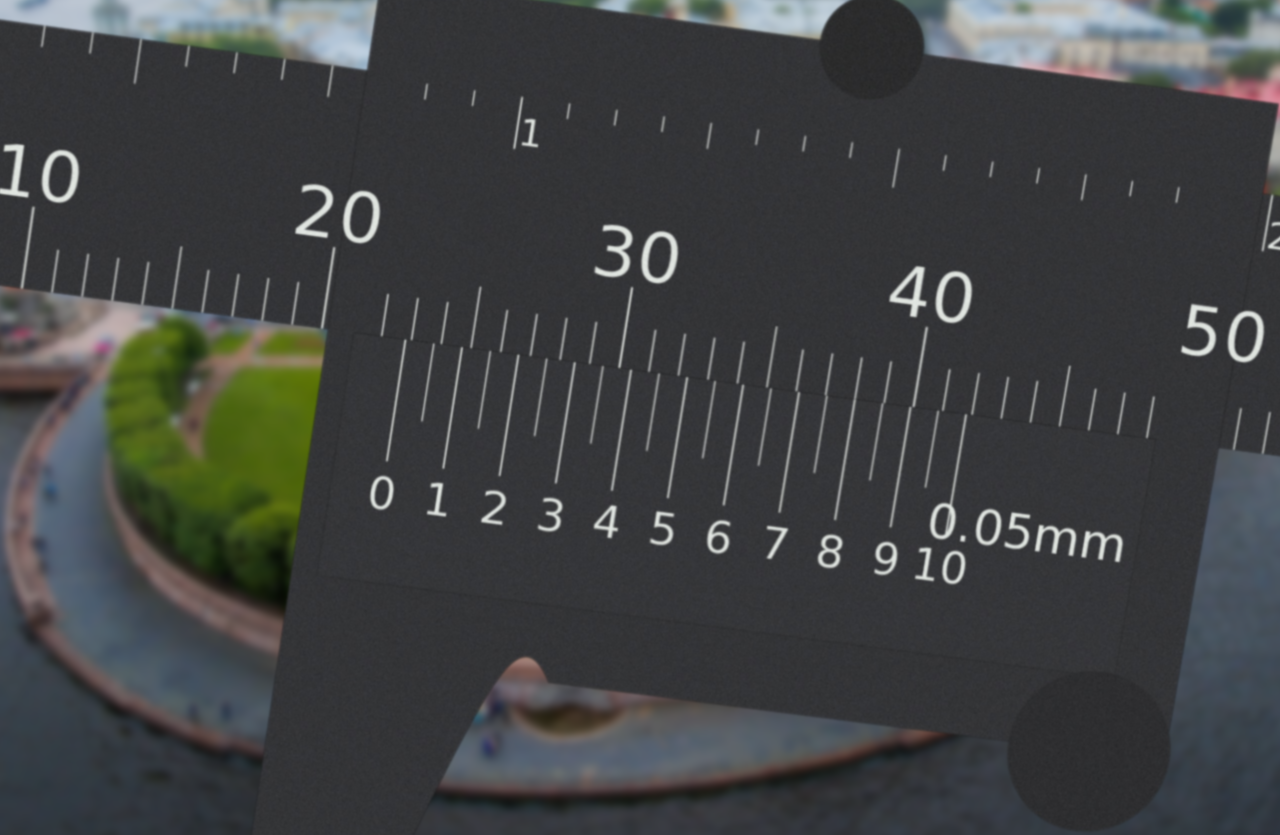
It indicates 22.8; mm
